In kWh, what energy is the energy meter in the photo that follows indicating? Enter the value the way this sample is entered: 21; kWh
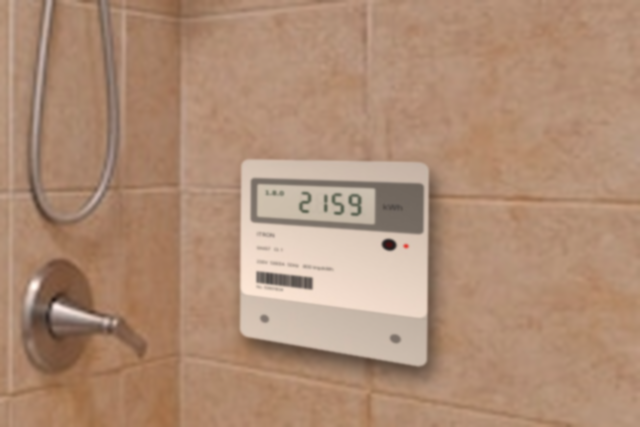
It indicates 2159; kWh
